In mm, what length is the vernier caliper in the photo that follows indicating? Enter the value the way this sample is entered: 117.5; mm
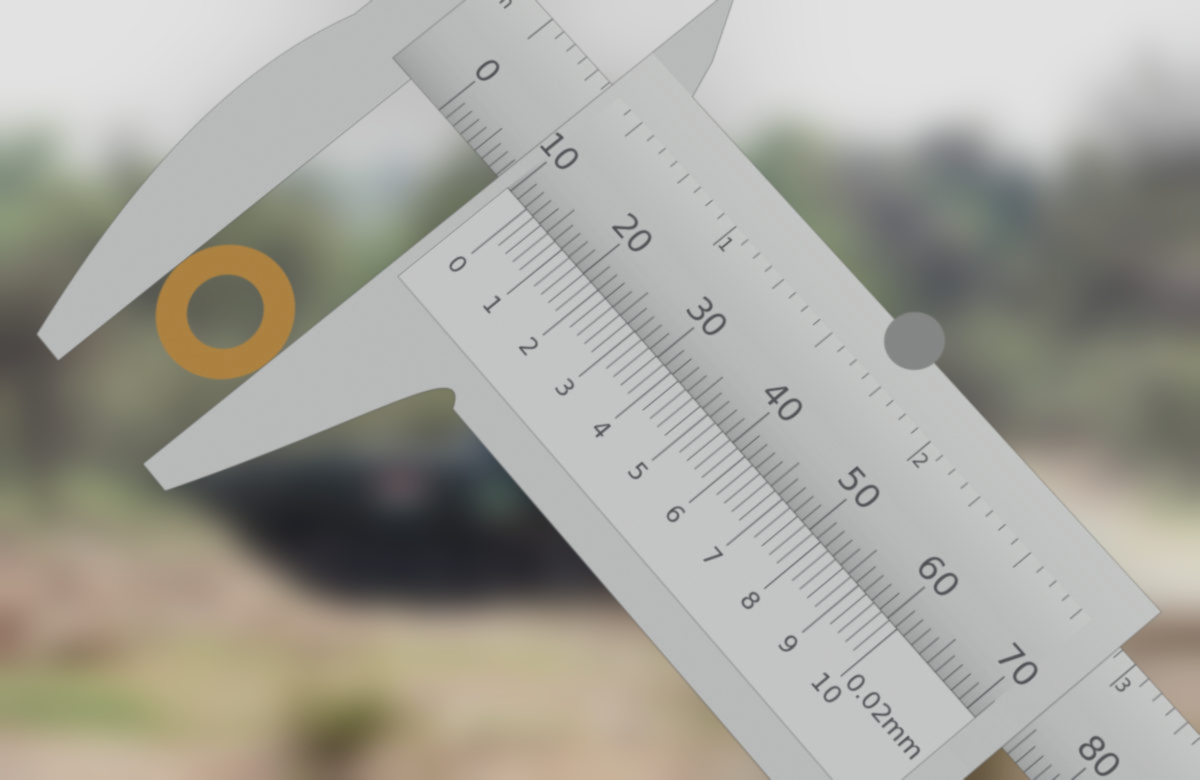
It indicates 12.2; mm
